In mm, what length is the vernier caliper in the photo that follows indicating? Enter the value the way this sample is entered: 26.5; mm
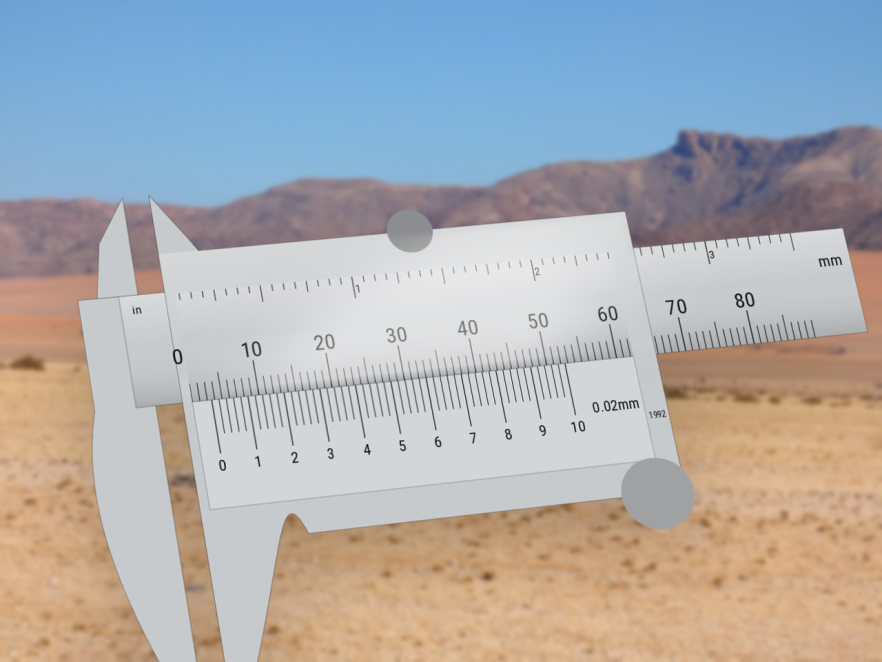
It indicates 3.6; mm
